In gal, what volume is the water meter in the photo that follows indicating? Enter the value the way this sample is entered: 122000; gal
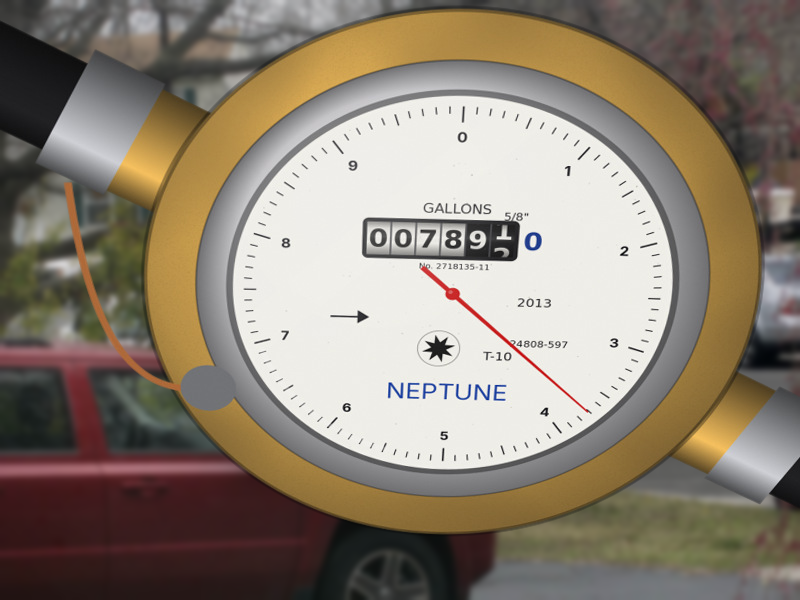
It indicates 78913.7; gal
